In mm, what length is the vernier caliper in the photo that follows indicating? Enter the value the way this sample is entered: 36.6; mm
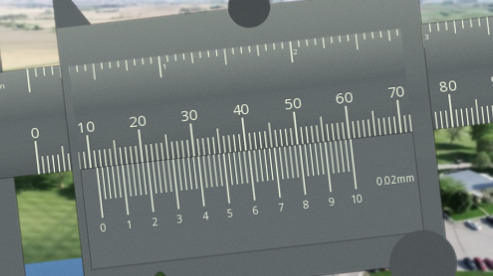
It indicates 11.2; mm
